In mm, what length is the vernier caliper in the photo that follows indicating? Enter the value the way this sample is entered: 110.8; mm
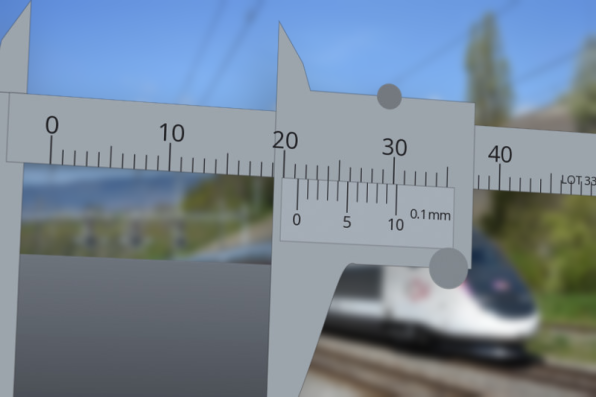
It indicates 21.3; mm
